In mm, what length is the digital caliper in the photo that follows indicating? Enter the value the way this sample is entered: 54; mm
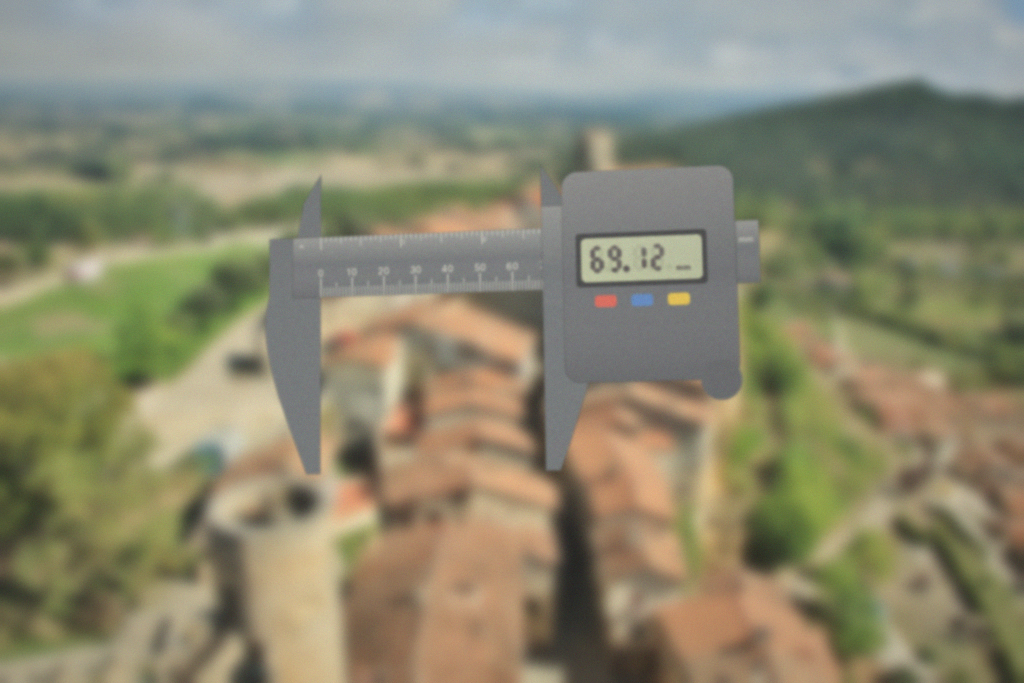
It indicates 69.12; mm
